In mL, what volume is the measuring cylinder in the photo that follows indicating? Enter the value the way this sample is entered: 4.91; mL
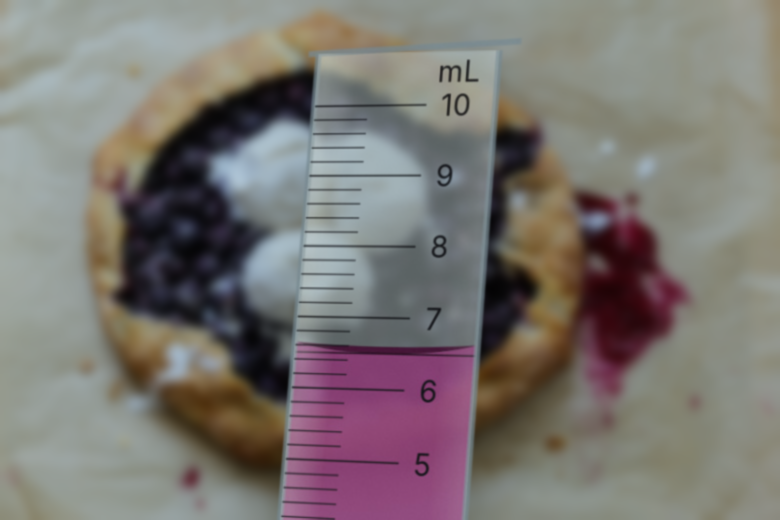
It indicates 6.5; mL
